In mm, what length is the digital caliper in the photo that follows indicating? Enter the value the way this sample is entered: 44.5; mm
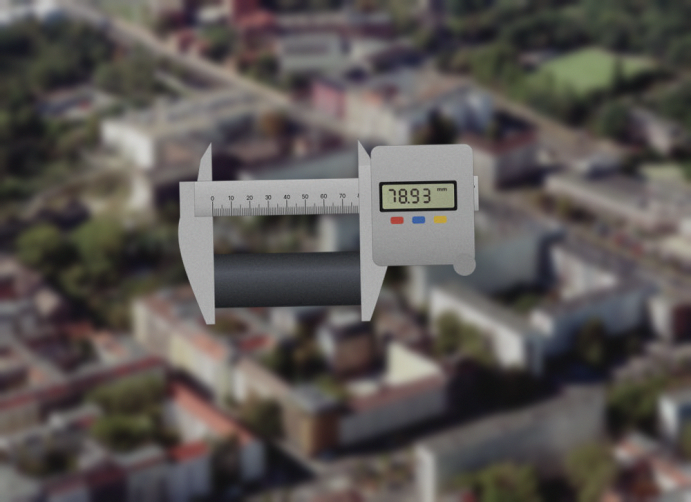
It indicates 78.93; mm
